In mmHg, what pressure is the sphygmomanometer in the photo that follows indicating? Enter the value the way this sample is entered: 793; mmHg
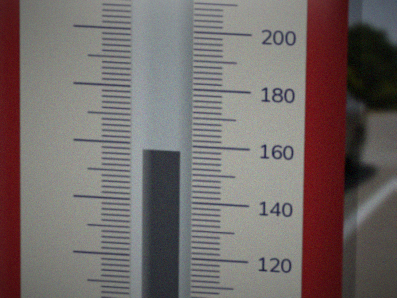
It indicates 158; mmHg
